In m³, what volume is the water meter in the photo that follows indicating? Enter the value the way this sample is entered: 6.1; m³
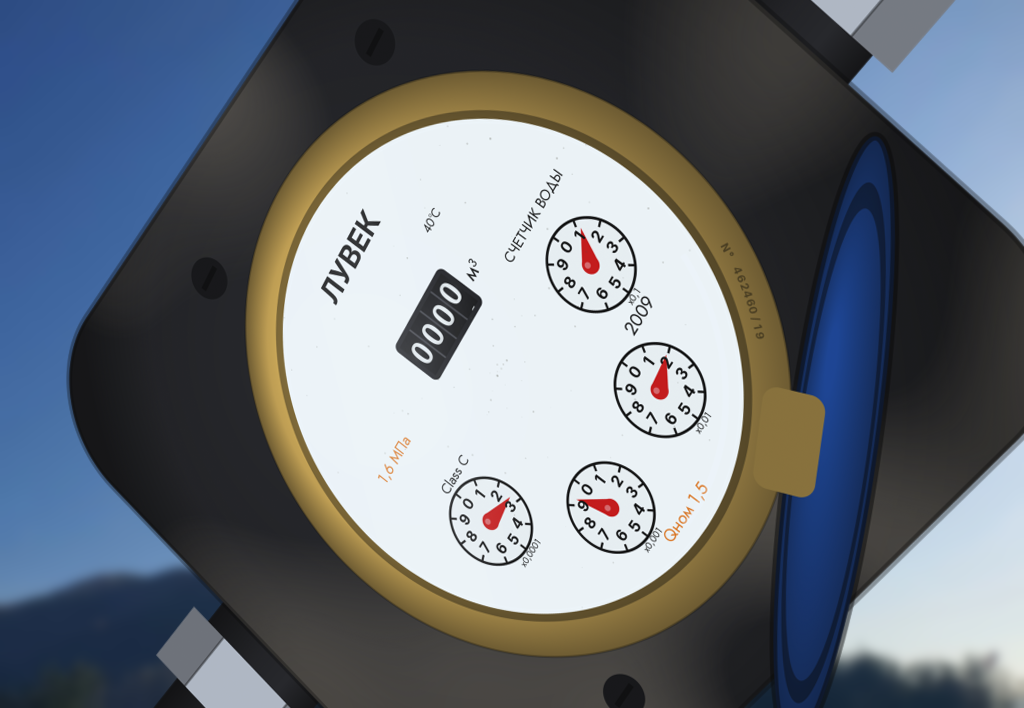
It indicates 0.1192; m³
